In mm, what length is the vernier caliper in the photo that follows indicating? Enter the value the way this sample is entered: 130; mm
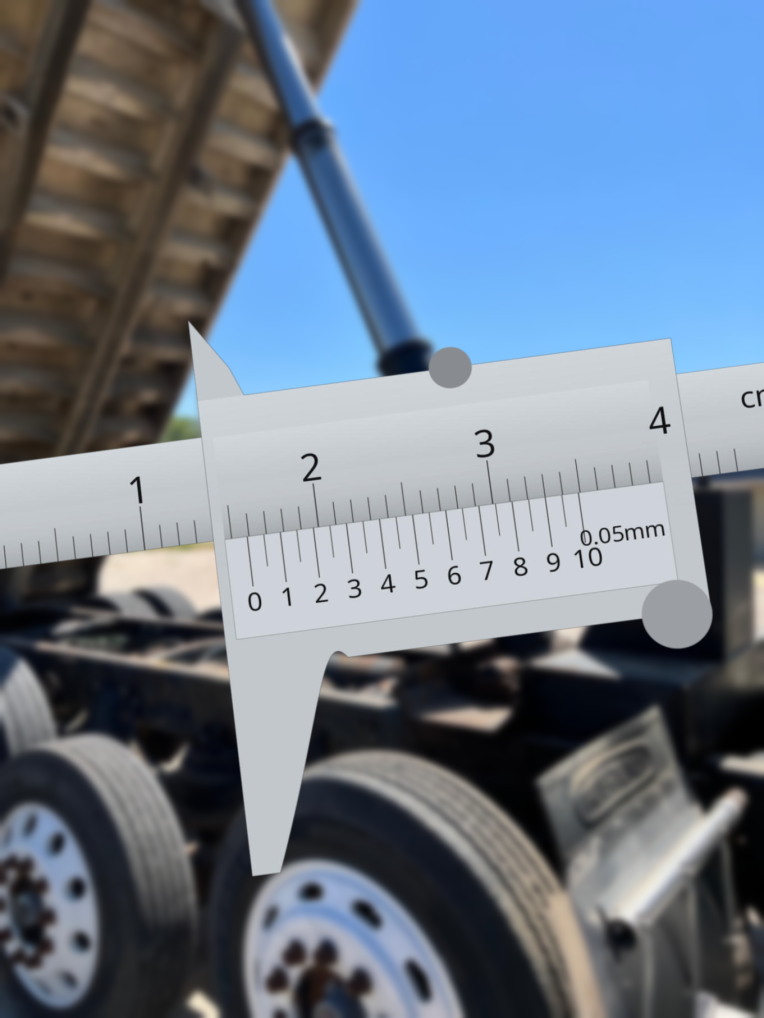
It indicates 15.9; mm
